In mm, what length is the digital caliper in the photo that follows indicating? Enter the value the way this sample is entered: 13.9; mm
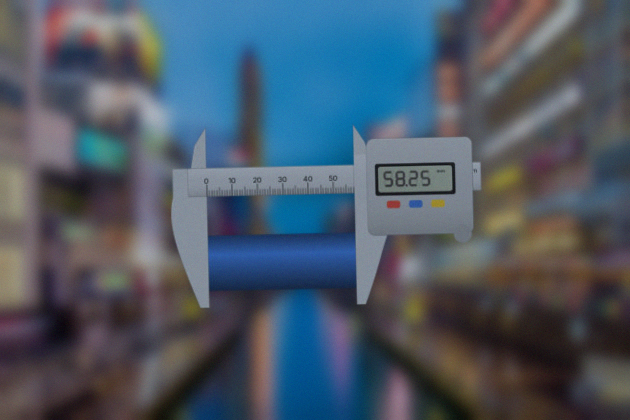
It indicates 58.25; mm
